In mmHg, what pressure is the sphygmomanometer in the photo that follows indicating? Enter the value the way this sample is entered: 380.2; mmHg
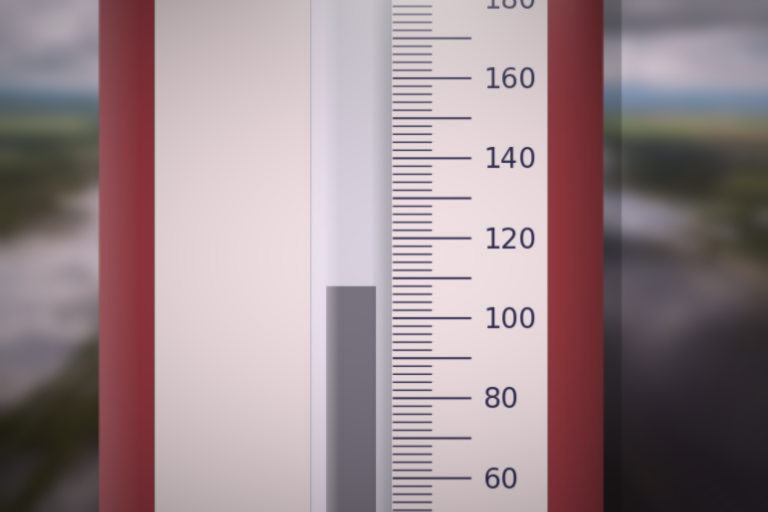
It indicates 108; mmHg
